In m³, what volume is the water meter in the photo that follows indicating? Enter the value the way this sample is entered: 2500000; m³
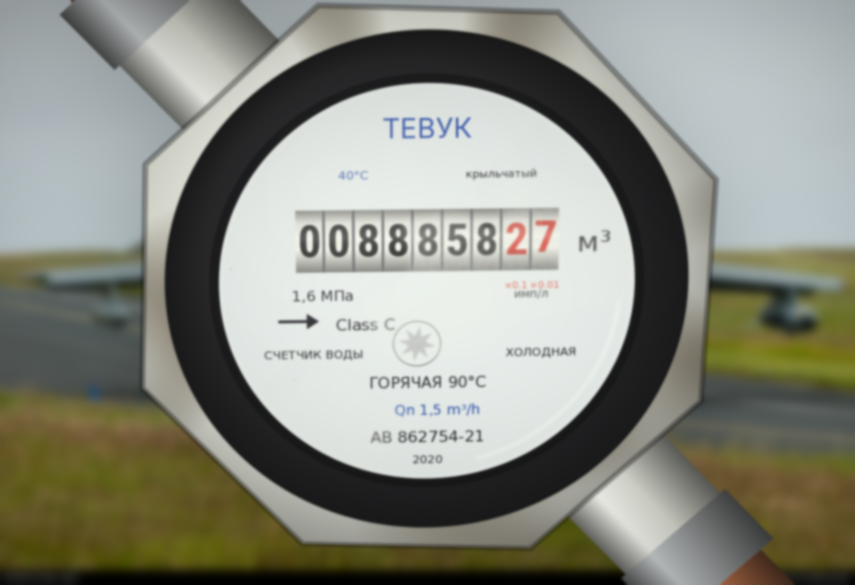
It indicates 88858.27; m³
